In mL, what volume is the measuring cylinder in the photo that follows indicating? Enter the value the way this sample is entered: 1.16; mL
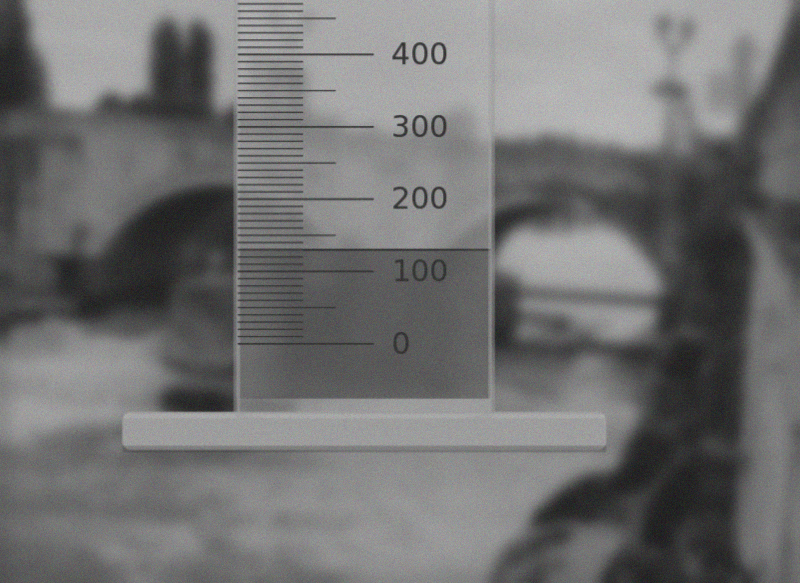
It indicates 130; mL
